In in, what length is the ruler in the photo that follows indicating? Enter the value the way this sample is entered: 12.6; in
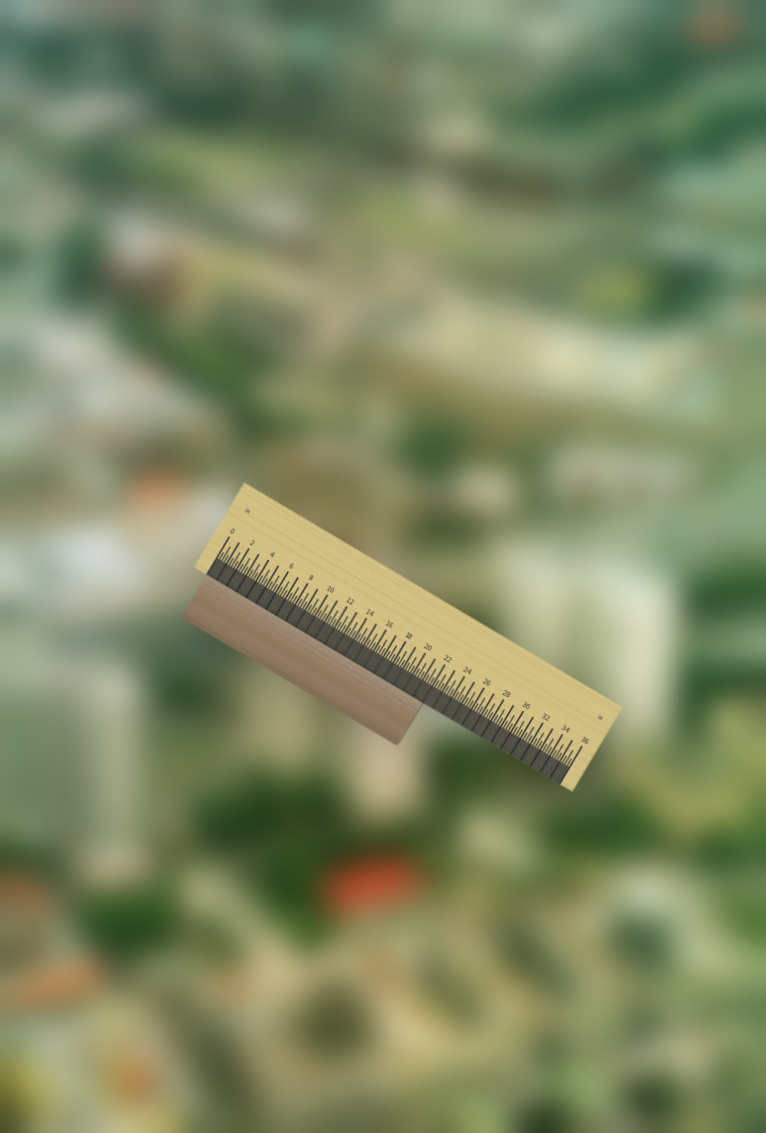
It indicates 22; in
